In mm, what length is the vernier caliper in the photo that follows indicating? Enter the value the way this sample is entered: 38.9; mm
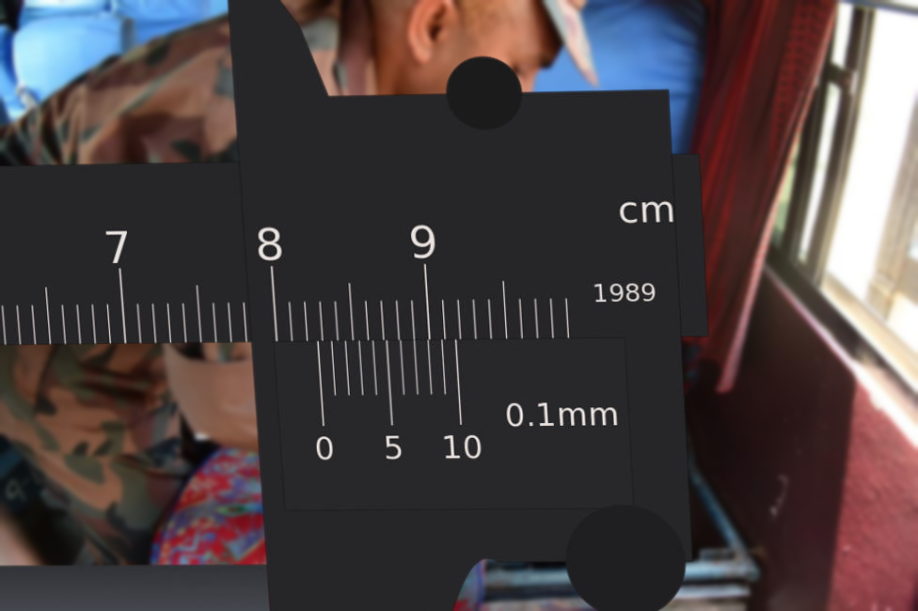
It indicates 82.7; mm
